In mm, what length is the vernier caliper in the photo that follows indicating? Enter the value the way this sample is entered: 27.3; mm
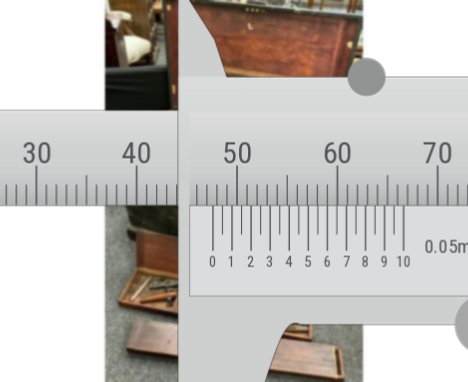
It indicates 47.6; mm
